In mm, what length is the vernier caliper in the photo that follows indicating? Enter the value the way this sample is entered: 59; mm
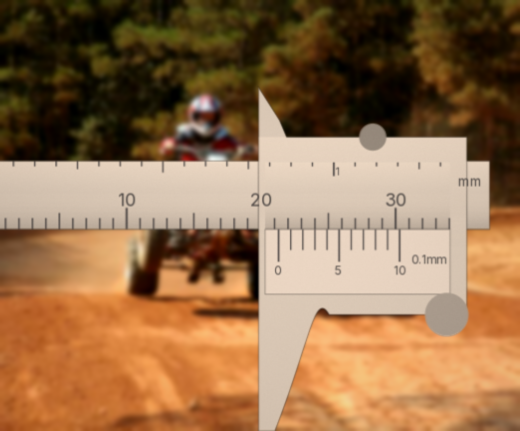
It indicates 21.3; mm
